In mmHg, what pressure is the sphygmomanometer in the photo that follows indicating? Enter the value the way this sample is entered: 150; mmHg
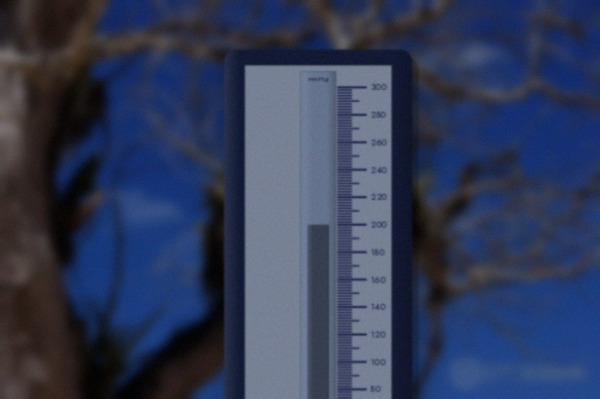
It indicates 200; mmHg
